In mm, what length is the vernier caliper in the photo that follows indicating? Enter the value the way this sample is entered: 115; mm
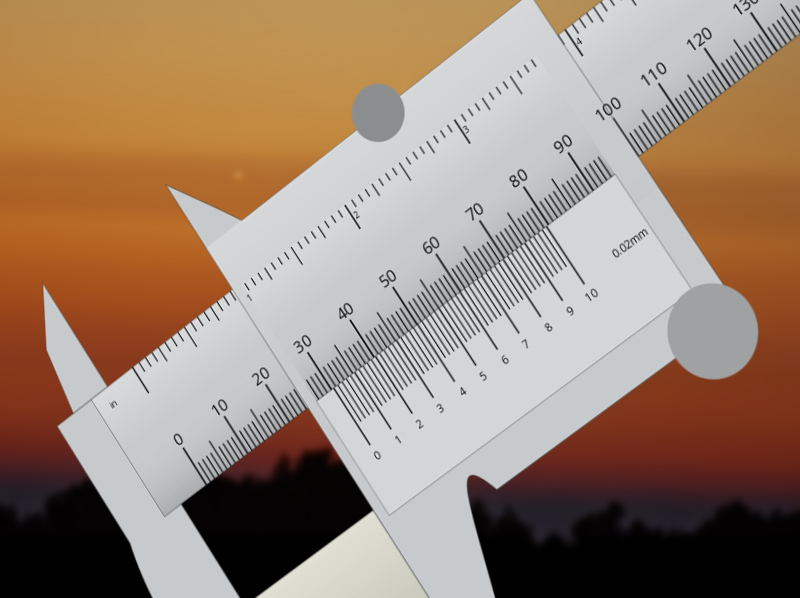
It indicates 30.5; mm
